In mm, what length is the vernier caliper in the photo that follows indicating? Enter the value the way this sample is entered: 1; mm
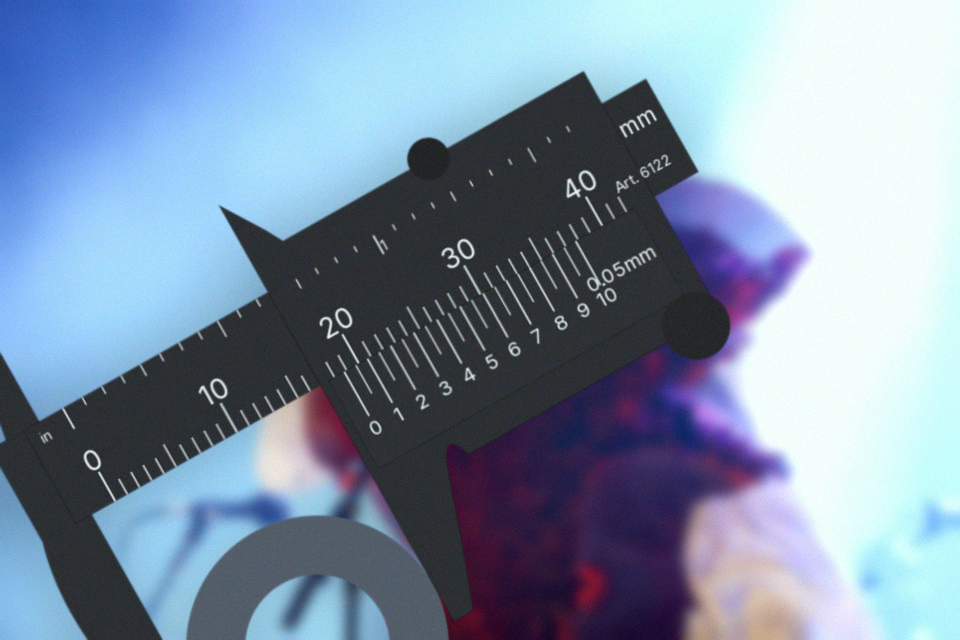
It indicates 18.8; mm
